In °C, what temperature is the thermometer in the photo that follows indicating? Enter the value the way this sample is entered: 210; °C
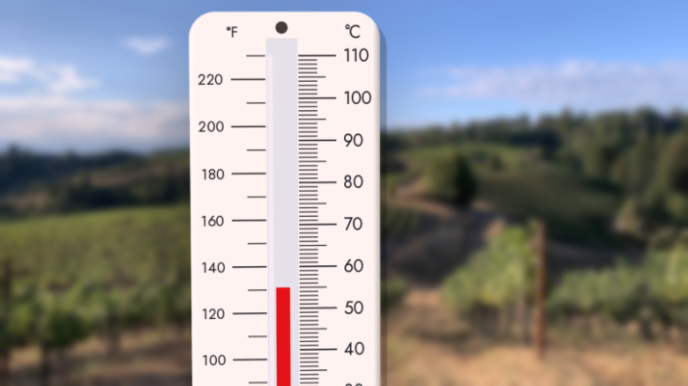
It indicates 55; °C
